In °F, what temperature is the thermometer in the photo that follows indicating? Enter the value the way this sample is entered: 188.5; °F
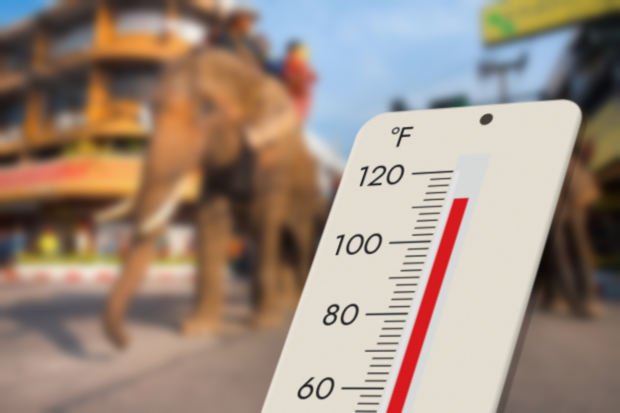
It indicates 112; °F
